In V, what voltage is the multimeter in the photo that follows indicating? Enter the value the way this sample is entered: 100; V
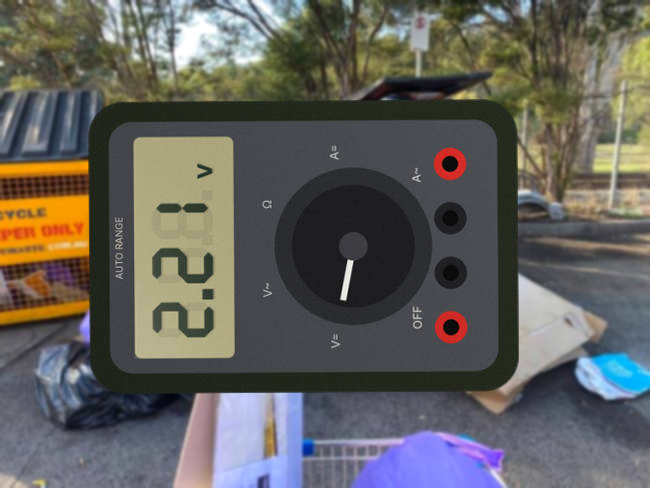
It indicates 2.21; V
